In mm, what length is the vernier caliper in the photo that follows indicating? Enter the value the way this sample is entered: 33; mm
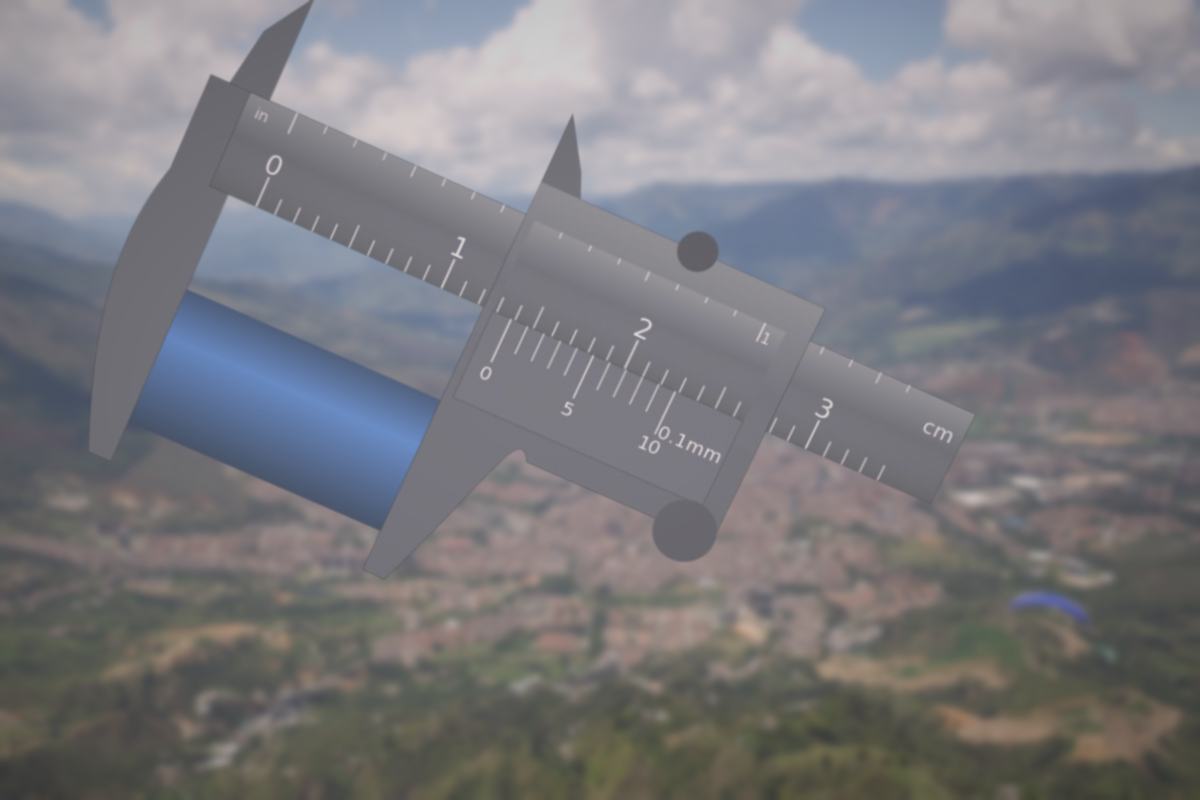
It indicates 13.8; mm
